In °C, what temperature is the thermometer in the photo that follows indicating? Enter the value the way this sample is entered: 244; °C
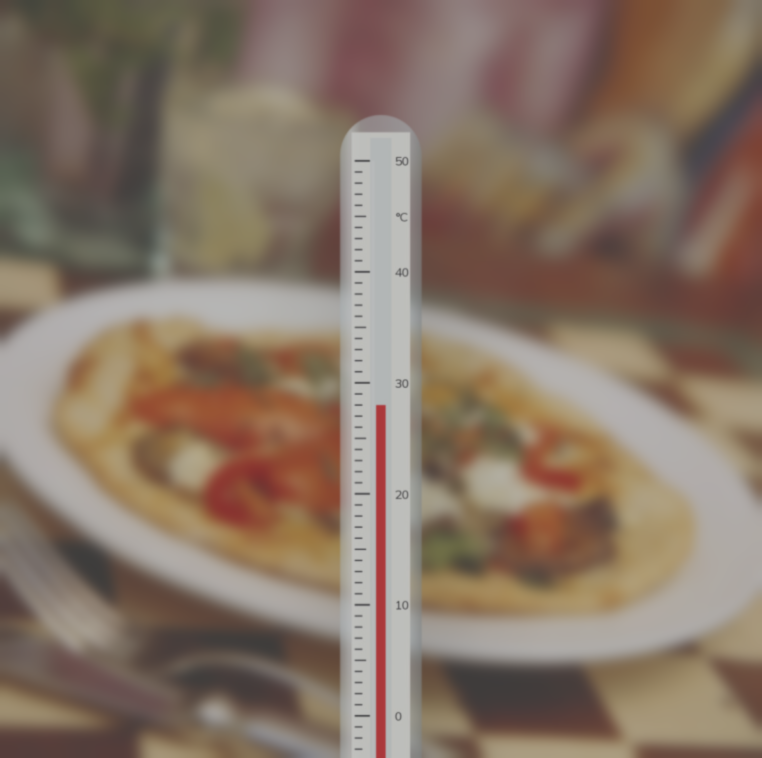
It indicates 28; °C
